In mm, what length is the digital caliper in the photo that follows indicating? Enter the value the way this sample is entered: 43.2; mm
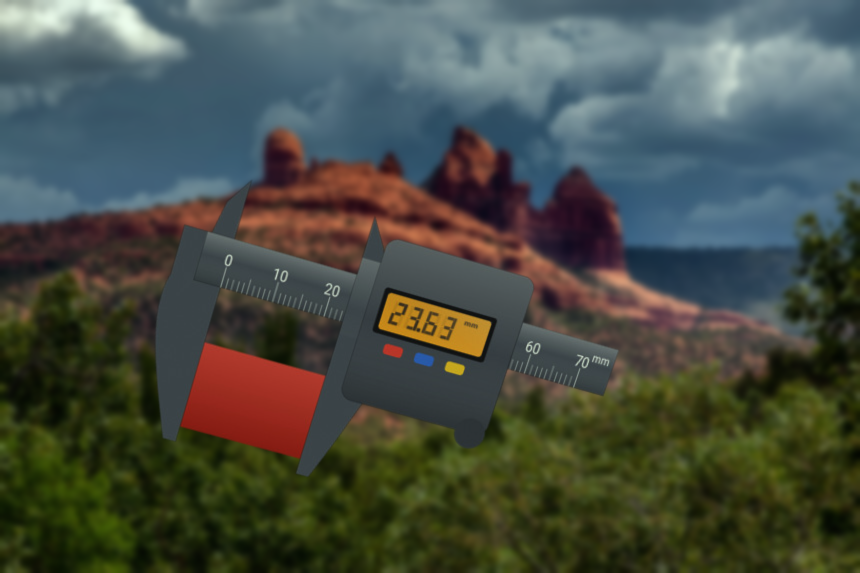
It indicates 23.63; mm
